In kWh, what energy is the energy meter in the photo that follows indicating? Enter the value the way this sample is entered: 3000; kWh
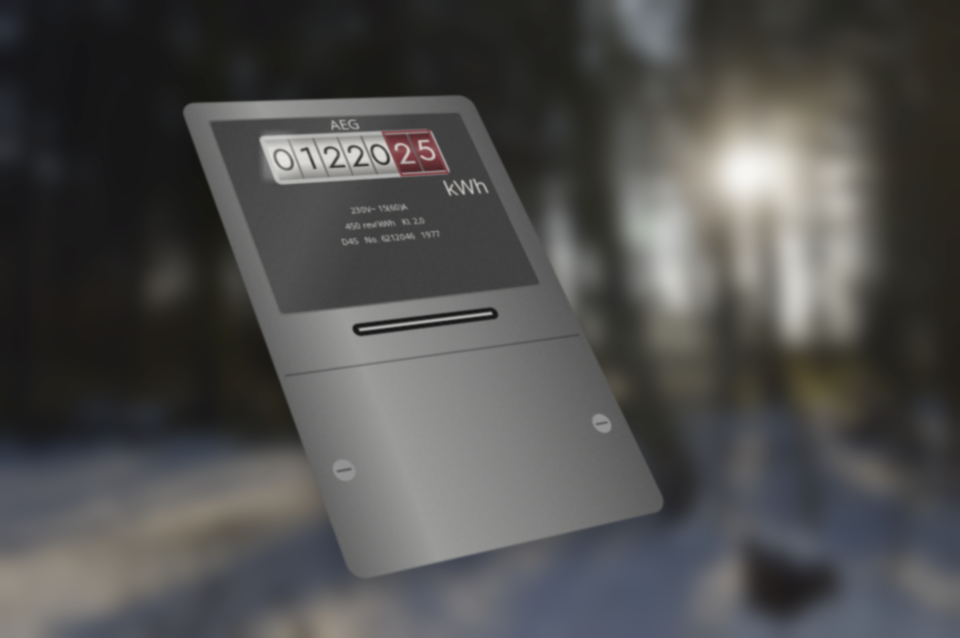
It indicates 1220.25; kWh
